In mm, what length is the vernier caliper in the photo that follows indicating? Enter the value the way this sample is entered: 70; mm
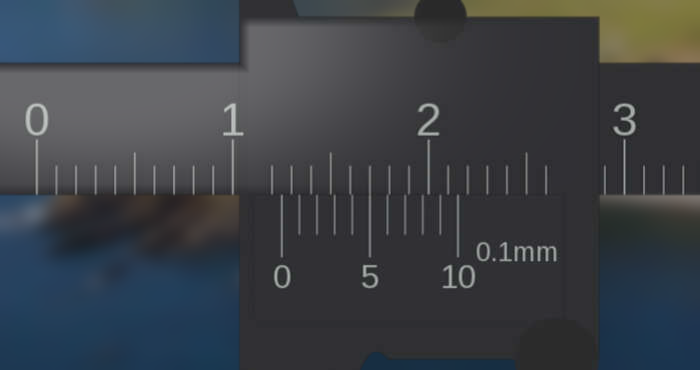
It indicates 12.5; mm
